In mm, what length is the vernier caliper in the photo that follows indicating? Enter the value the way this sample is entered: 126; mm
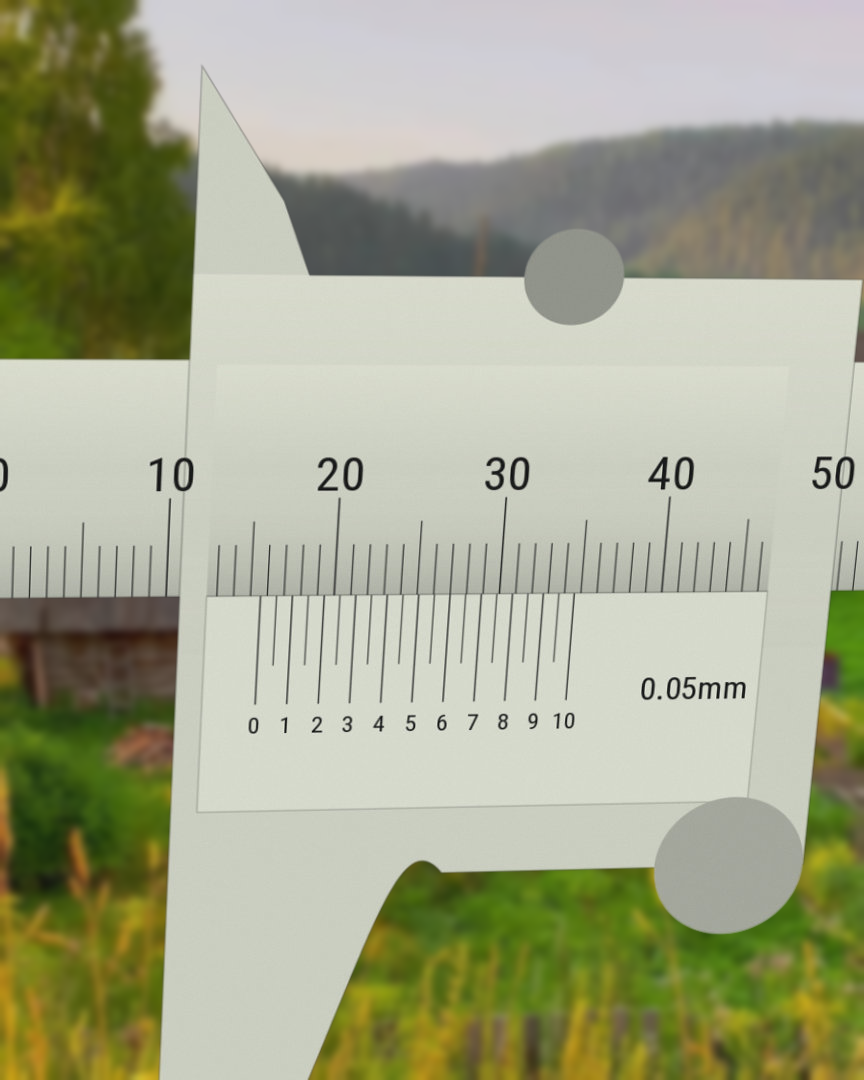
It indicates 15.6; mm
